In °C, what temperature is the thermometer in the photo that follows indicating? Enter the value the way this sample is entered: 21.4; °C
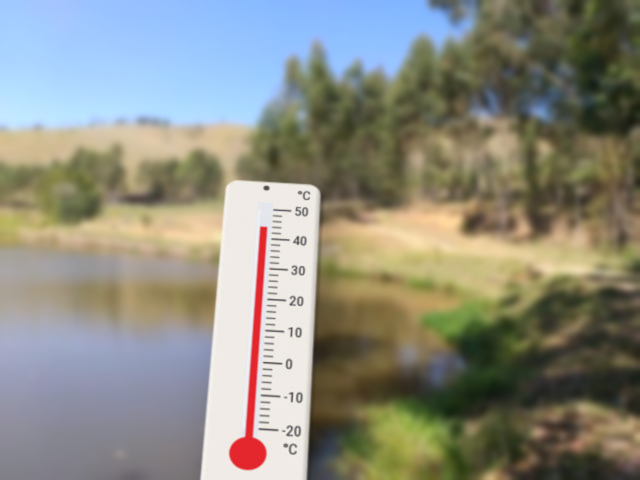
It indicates 44; °C
